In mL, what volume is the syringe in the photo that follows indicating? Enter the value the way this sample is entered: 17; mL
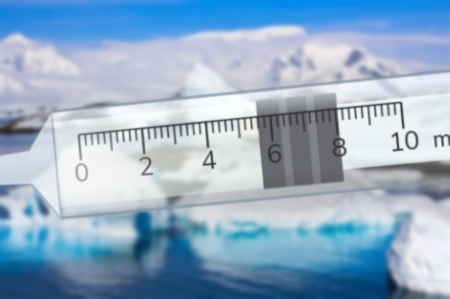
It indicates 5.6; mL
